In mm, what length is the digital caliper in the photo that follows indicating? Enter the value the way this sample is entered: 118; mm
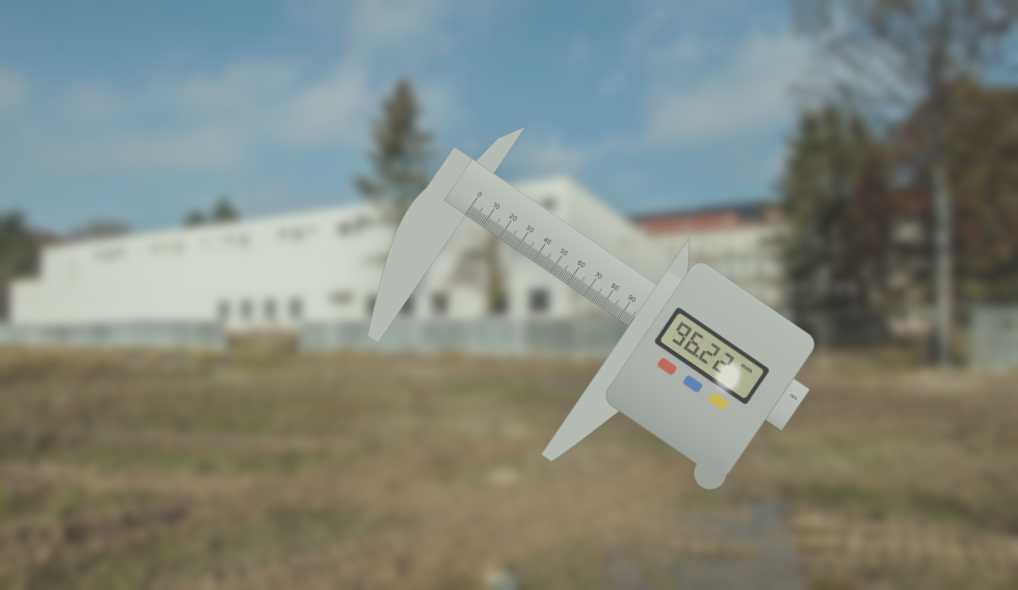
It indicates 96.22; mm
